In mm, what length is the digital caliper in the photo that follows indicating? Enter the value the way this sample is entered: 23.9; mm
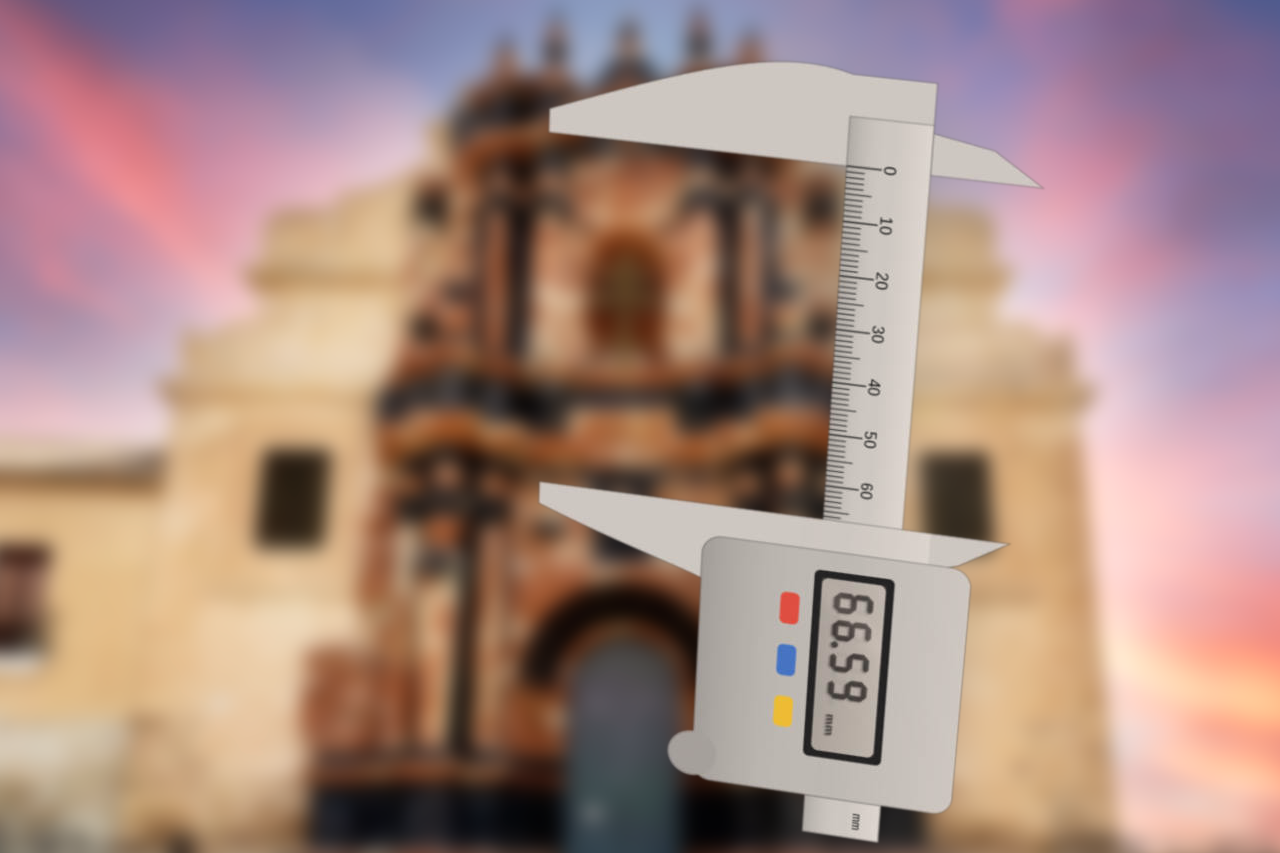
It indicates 66.59; mm
